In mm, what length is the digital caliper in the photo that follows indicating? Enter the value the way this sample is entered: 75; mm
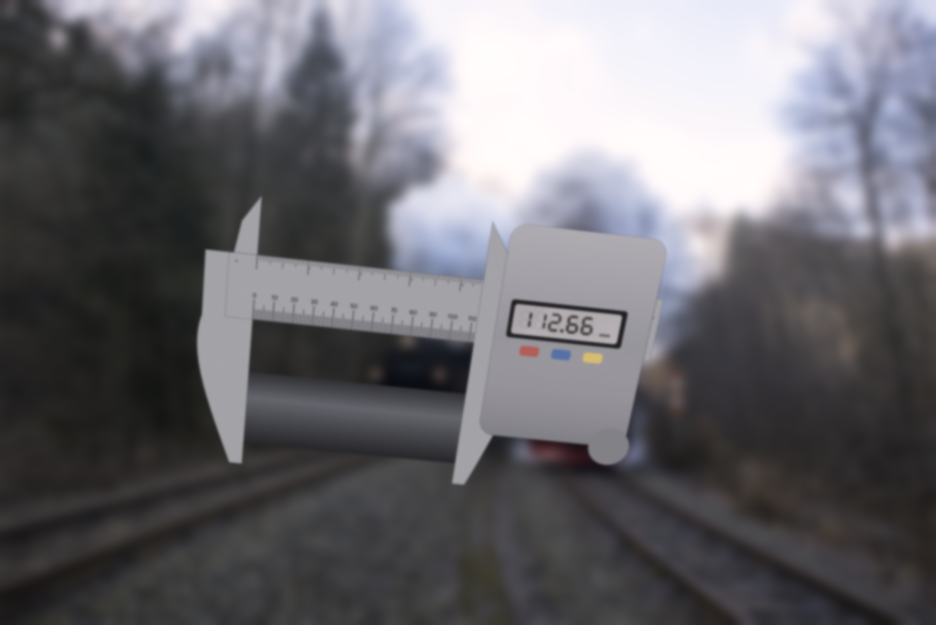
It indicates 112.66; mm
